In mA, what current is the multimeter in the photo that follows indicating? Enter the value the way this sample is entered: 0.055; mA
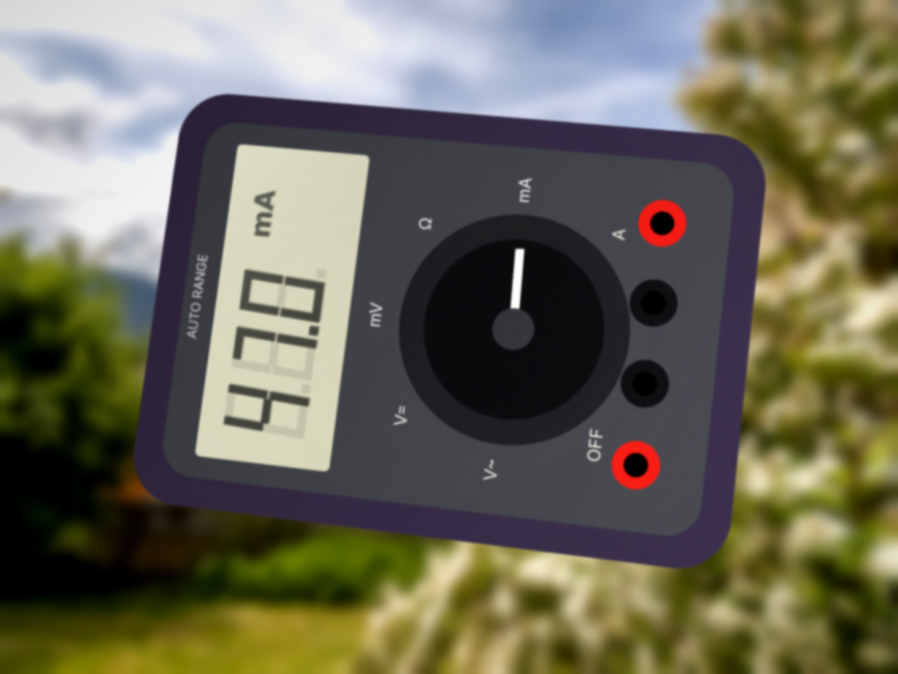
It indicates 47.0; mA
